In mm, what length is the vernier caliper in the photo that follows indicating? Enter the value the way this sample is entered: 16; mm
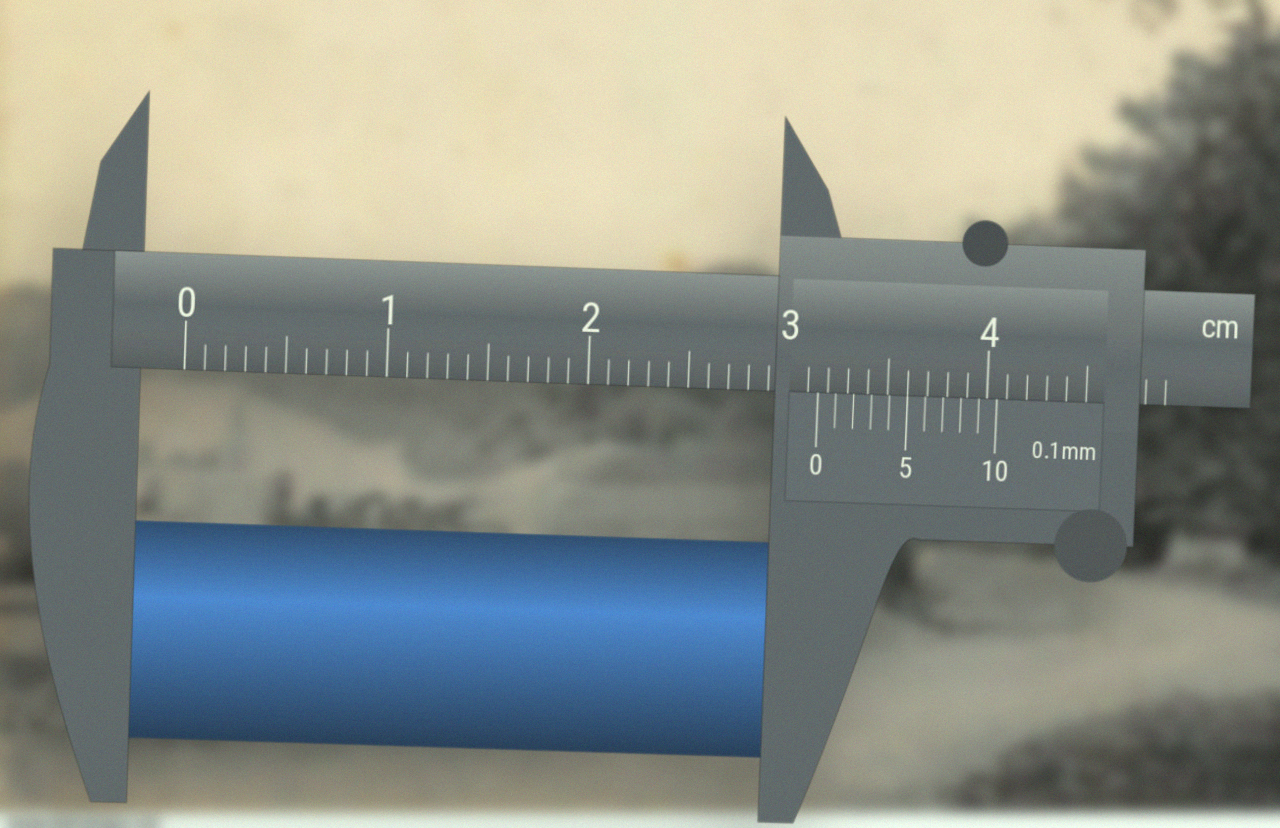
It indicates 31.5; mm
